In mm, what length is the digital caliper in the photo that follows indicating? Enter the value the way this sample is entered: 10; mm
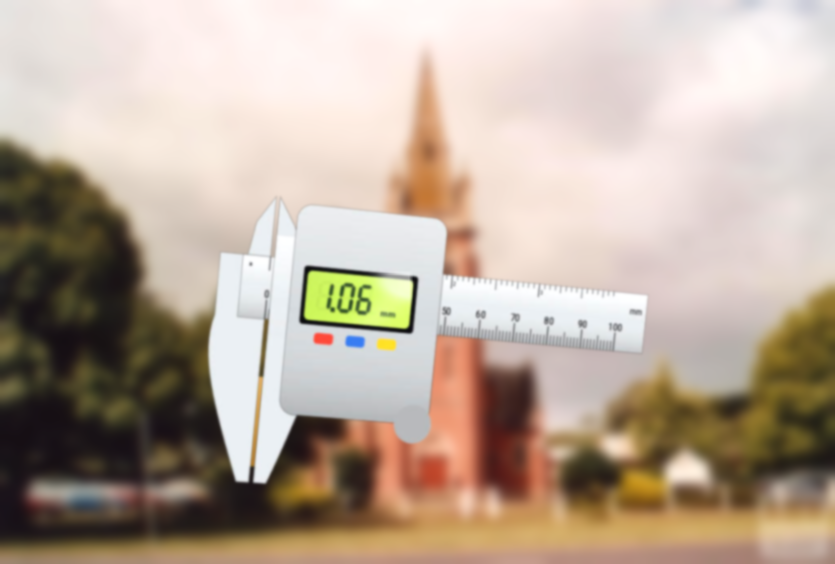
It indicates 1.06; mm
